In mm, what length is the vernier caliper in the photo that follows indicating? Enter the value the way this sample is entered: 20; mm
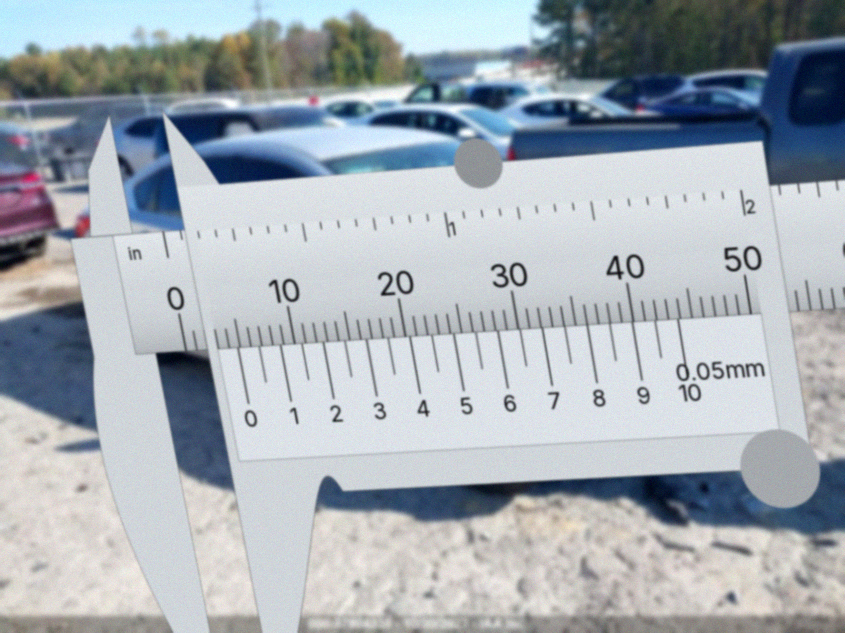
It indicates 4.8; mm
